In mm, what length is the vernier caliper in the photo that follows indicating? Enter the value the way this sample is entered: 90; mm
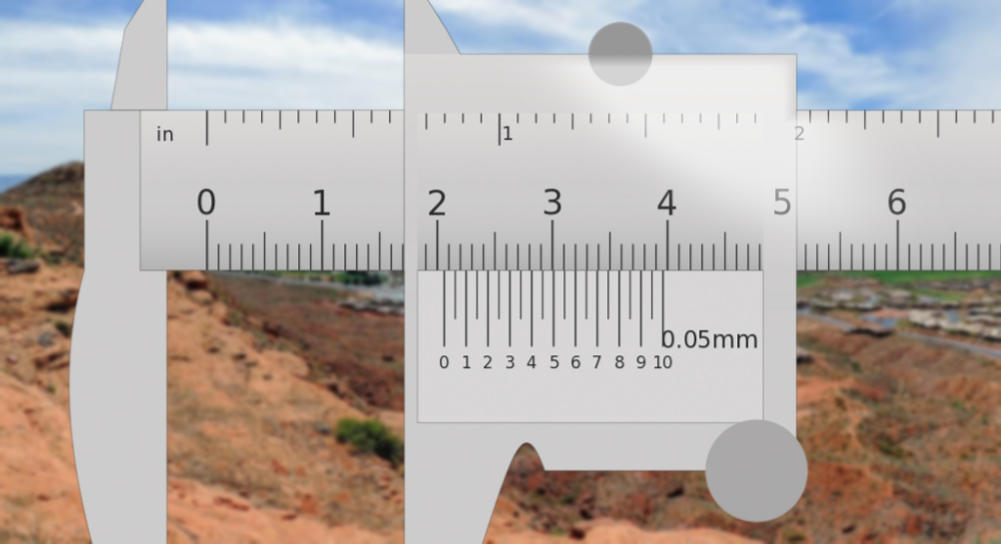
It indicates 20.6; mm
